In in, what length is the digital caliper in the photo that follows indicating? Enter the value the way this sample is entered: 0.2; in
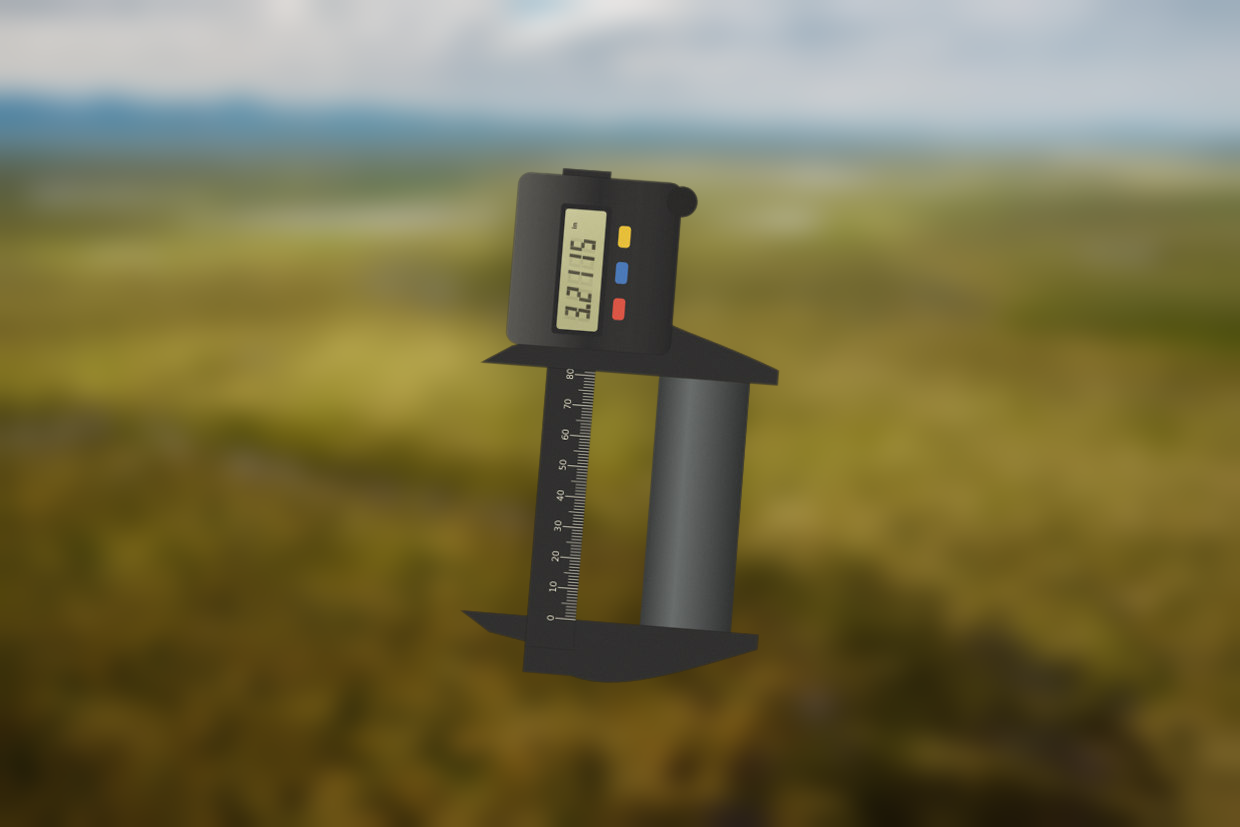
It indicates 3.2115; in
